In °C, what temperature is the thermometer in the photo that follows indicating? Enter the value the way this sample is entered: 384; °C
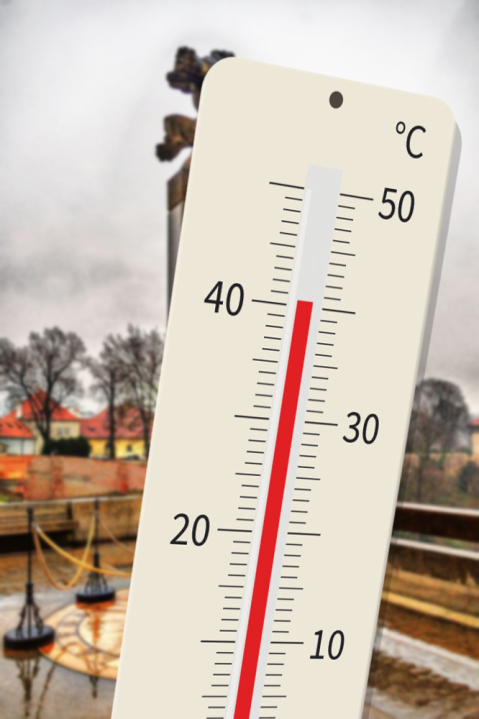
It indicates 40.5; °C
